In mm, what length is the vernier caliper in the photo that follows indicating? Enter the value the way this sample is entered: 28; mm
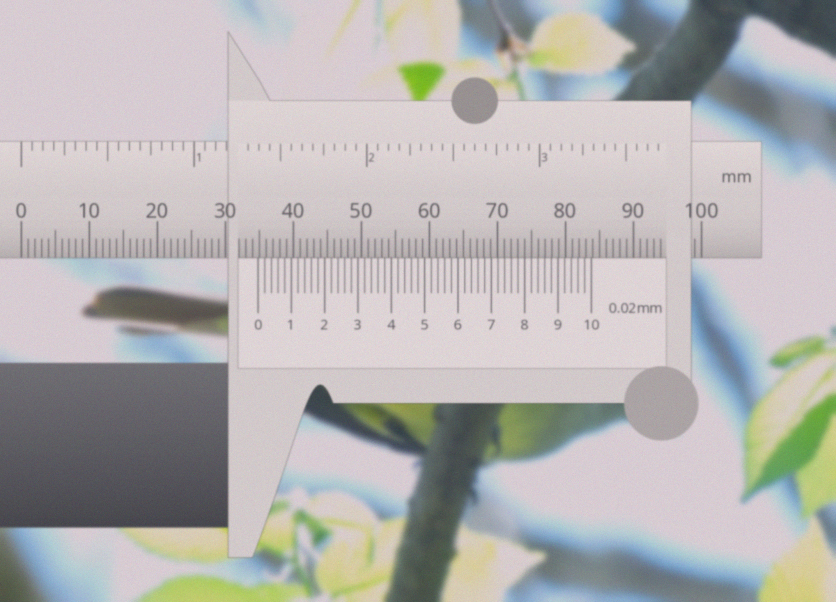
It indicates 34.8; mm
